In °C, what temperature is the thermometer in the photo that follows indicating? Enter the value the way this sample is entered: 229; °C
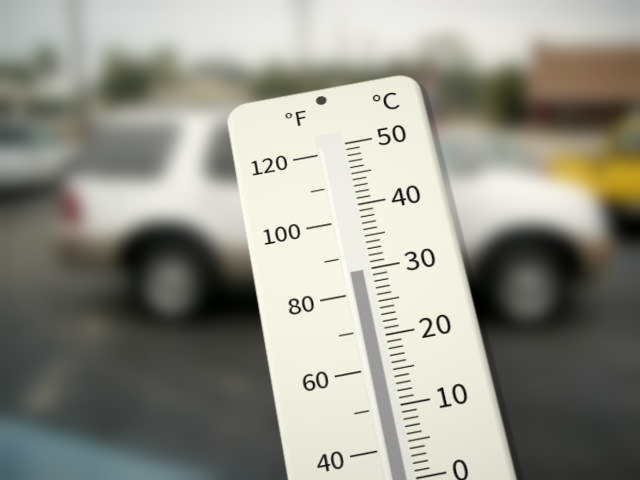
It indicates 30; °C
